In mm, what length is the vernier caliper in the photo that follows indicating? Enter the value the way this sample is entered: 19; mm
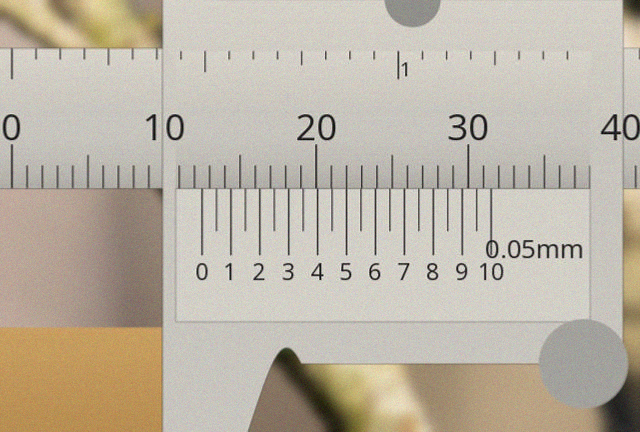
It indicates 12.5; mm
